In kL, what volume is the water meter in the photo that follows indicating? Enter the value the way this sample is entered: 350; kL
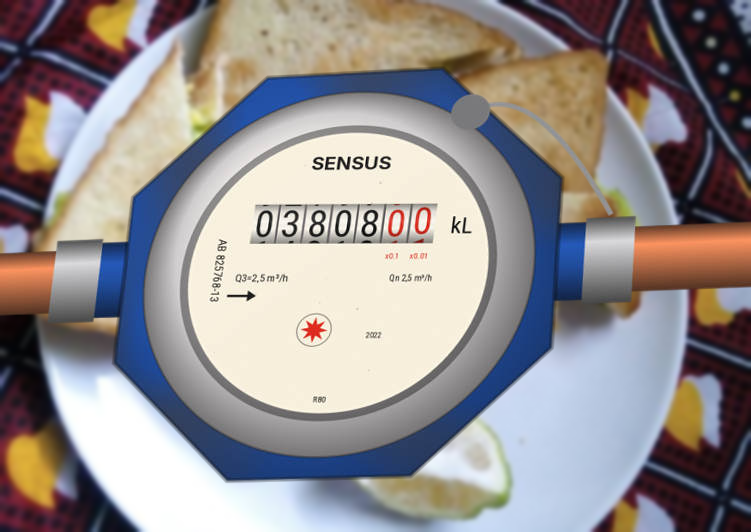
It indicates 3808.00; kL
